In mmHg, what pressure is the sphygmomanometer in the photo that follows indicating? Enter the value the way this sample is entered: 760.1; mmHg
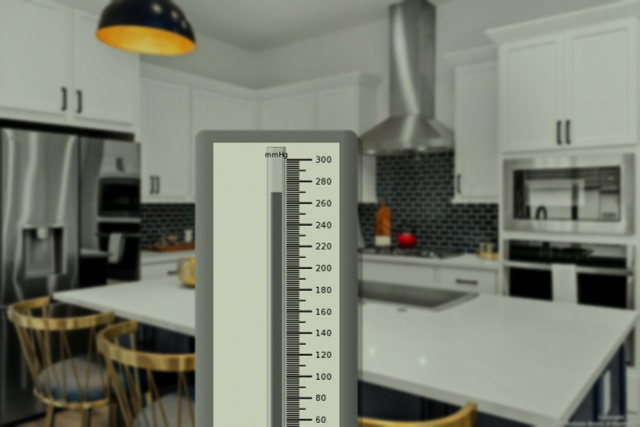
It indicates 270; mmHg
